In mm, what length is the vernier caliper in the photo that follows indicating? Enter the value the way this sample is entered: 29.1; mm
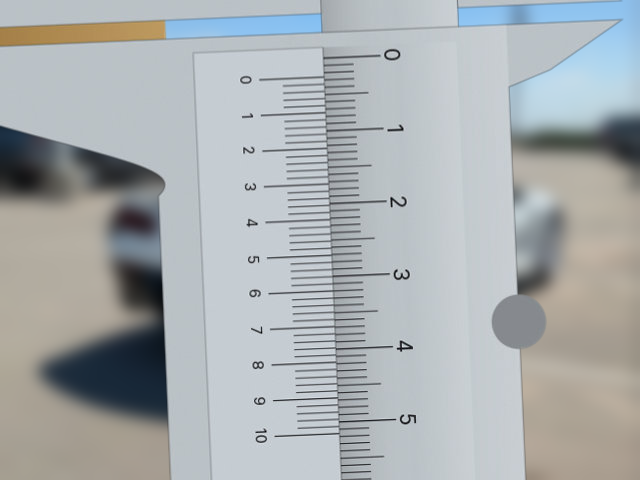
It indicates 2.6; mm
